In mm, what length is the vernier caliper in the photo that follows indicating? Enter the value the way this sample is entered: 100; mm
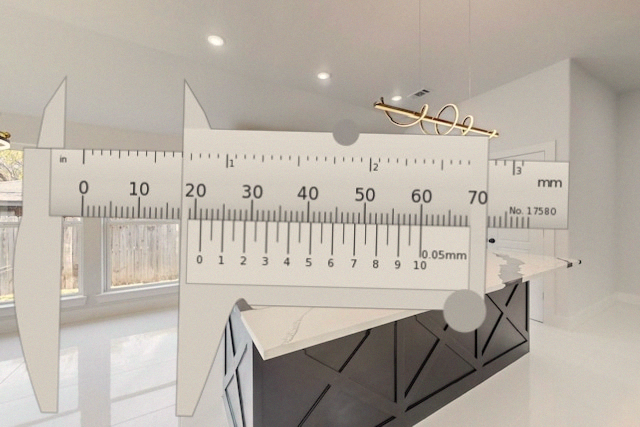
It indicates 21.0; mm
